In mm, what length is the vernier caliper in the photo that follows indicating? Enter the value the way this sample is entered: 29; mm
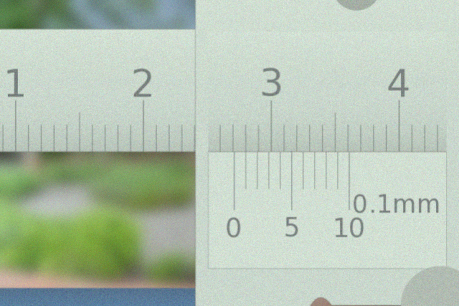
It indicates 27.1; mm
